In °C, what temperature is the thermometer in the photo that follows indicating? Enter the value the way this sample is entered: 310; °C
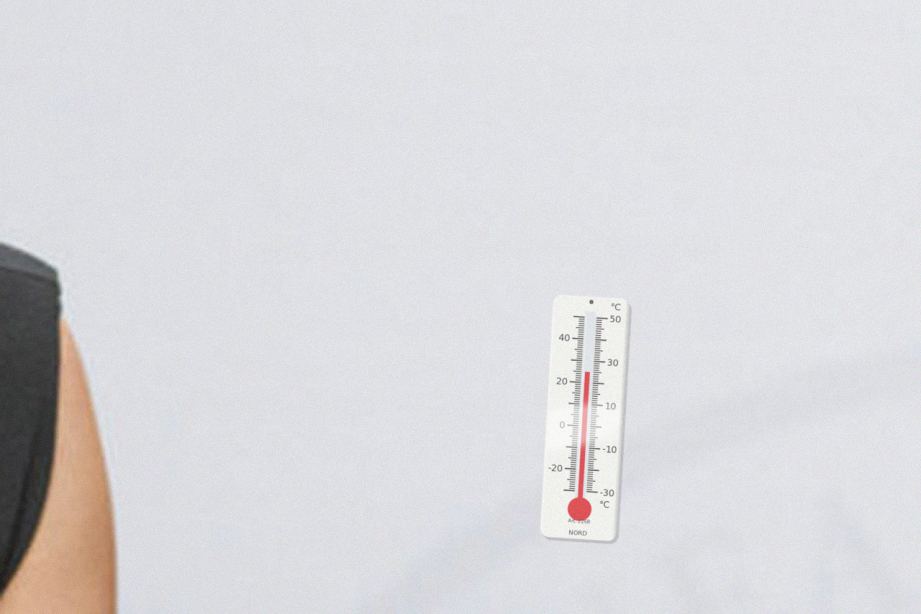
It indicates 25; °C
